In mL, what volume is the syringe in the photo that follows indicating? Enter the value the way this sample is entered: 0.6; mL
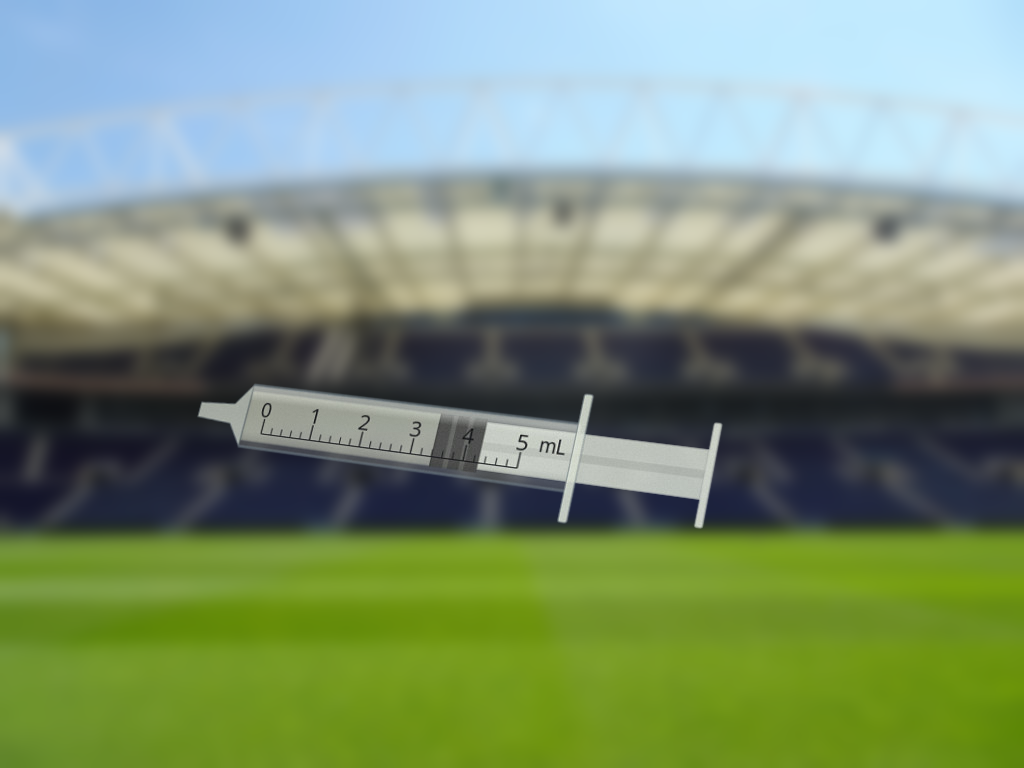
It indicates 3.4; mL
